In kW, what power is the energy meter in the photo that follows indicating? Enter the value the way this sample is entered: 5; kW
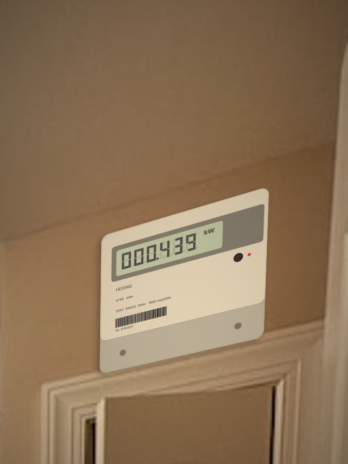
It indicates 0.439; kW
